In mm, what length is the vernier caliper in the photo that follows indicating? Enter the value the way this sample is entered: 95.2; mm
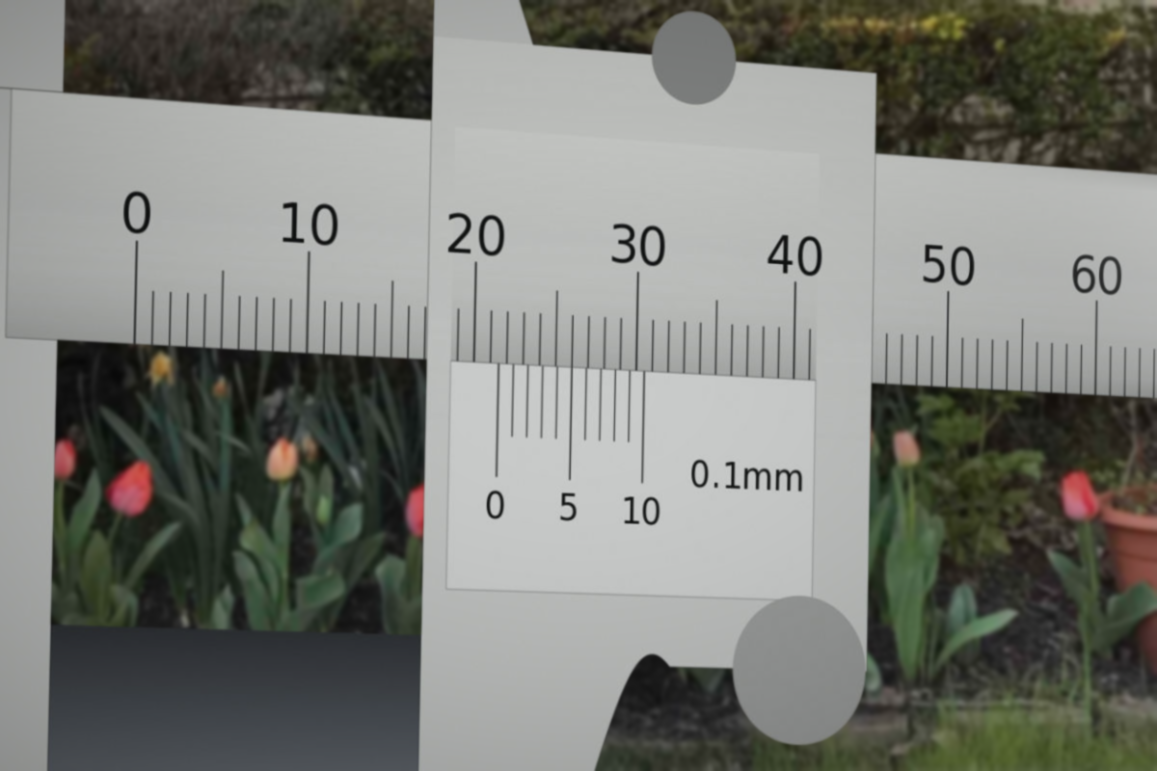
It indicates 21.5; mm
